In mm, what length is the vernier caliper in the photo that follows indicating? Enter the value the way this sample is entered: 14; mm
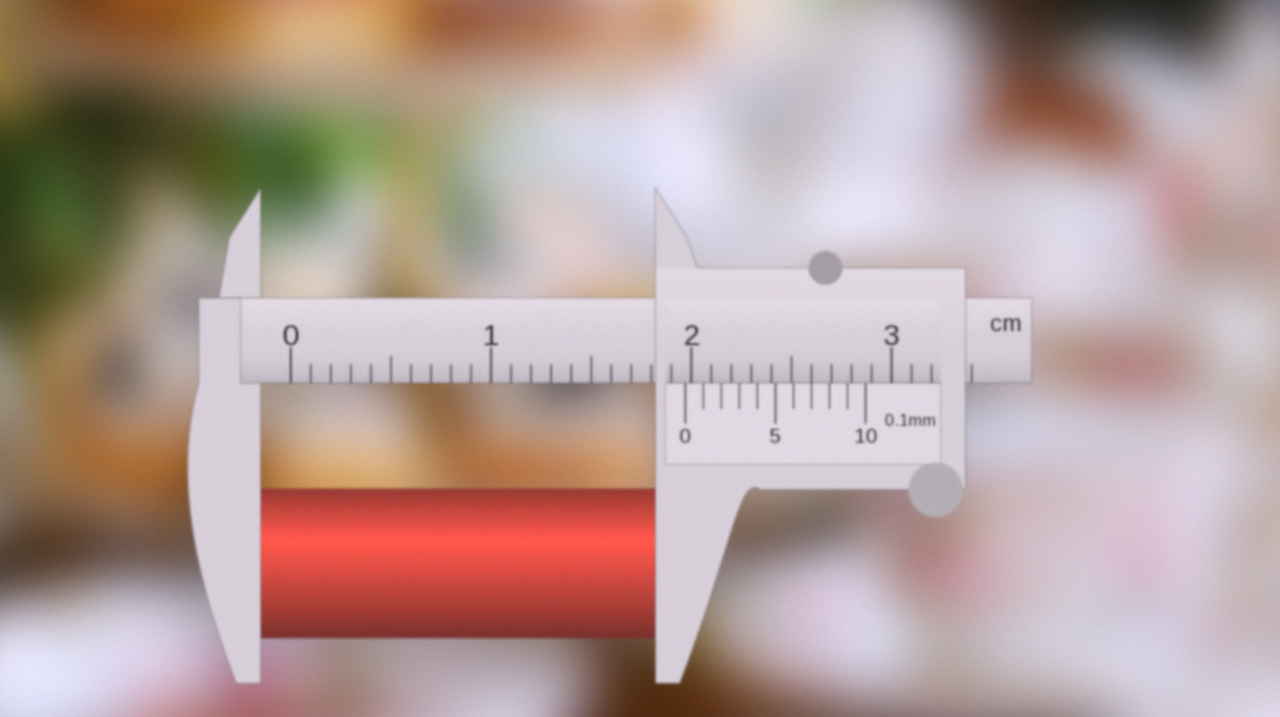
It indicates 19.7; mm
